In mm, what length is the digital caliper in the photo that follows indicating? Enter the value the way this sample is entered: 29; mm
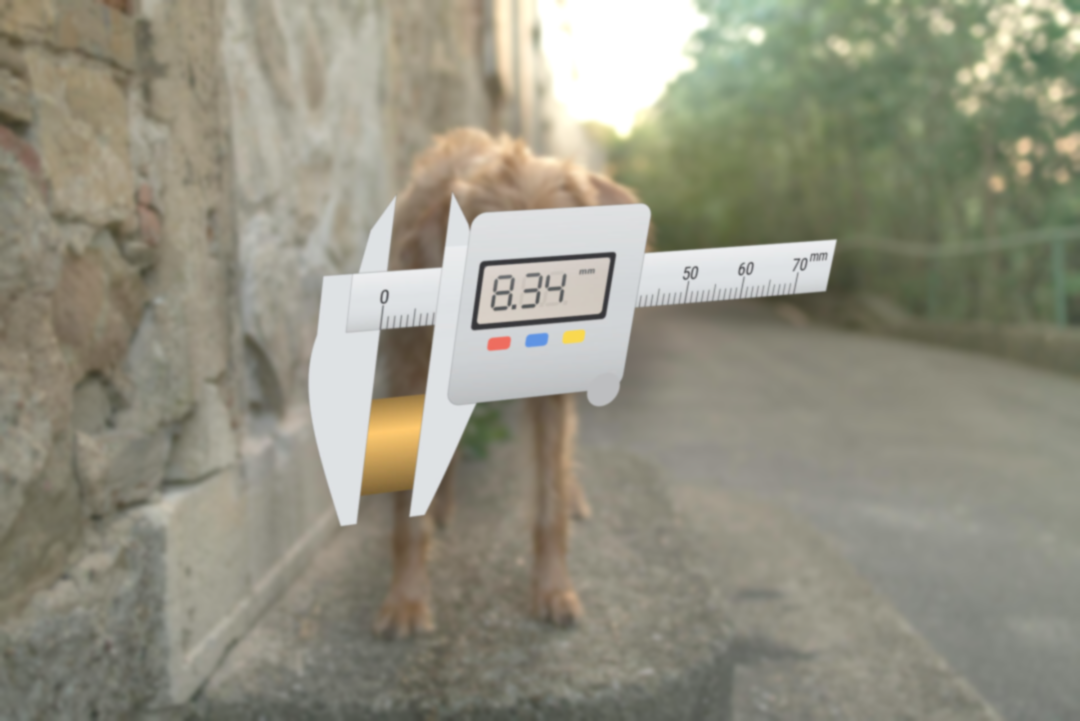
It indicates 8.34; mm
